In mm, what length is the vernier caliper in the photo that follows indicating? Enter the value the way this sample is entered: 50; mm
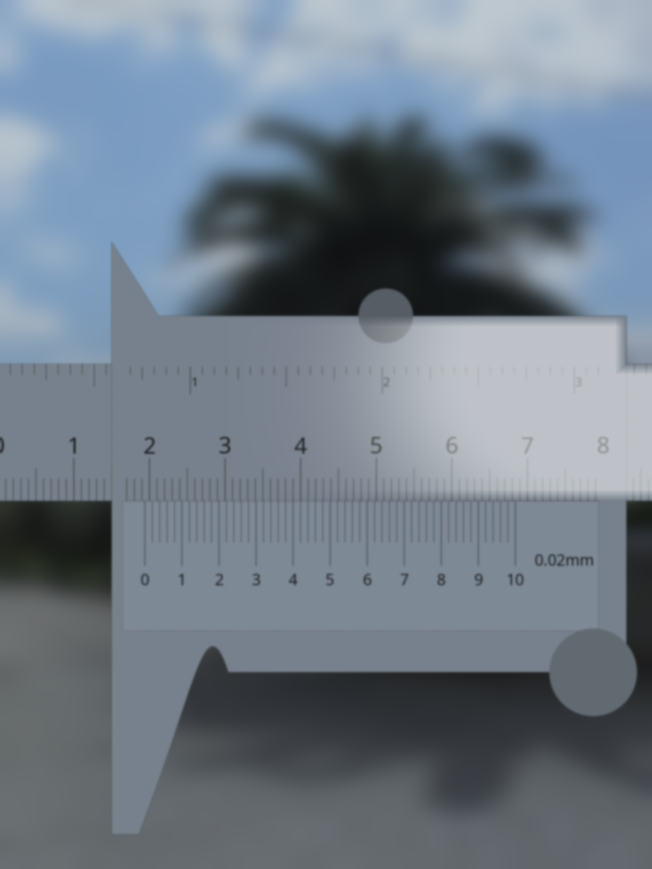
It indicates 19.4; mm
